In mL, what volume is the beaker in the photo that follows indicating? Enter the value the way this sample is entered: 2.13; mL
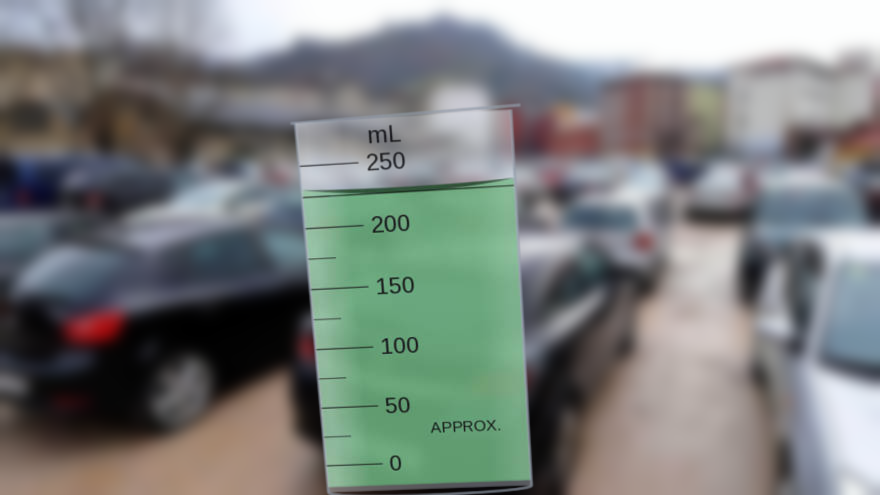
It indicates 225; mL
